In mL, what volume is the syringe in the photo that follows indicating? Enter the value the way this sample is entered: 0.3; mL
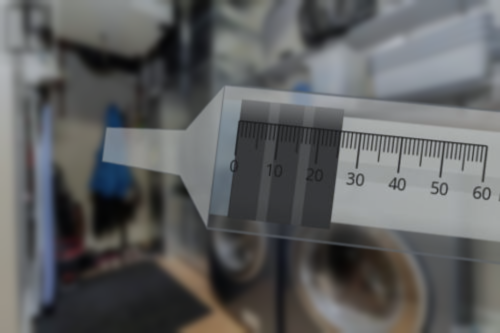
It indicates 0; mL
